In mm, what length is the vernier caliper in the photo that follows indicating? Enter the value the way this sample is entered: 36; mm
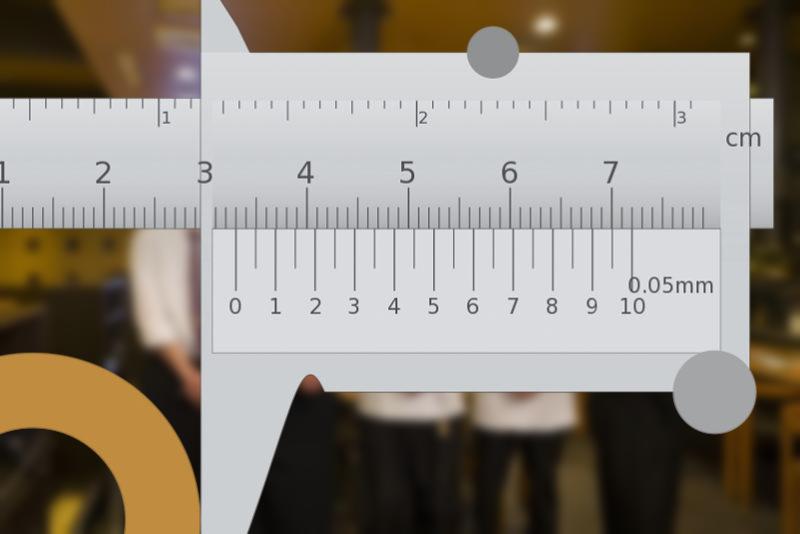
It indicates 33.0; mm
